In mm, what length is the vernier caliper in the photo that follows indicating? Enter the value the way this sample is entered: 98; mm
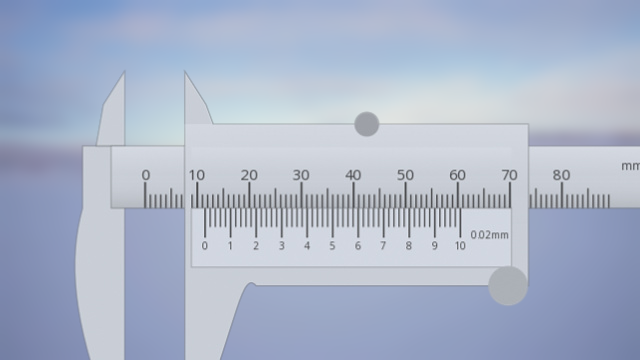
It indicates 11.5; mm
